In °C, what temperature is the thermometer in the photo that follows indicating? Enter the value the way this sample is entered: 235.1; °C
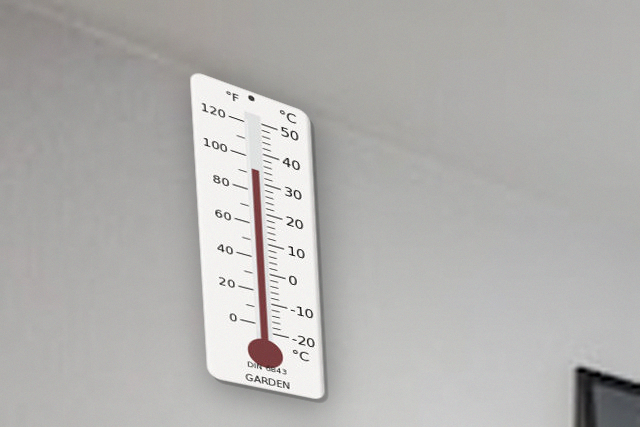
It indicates 34; °C
